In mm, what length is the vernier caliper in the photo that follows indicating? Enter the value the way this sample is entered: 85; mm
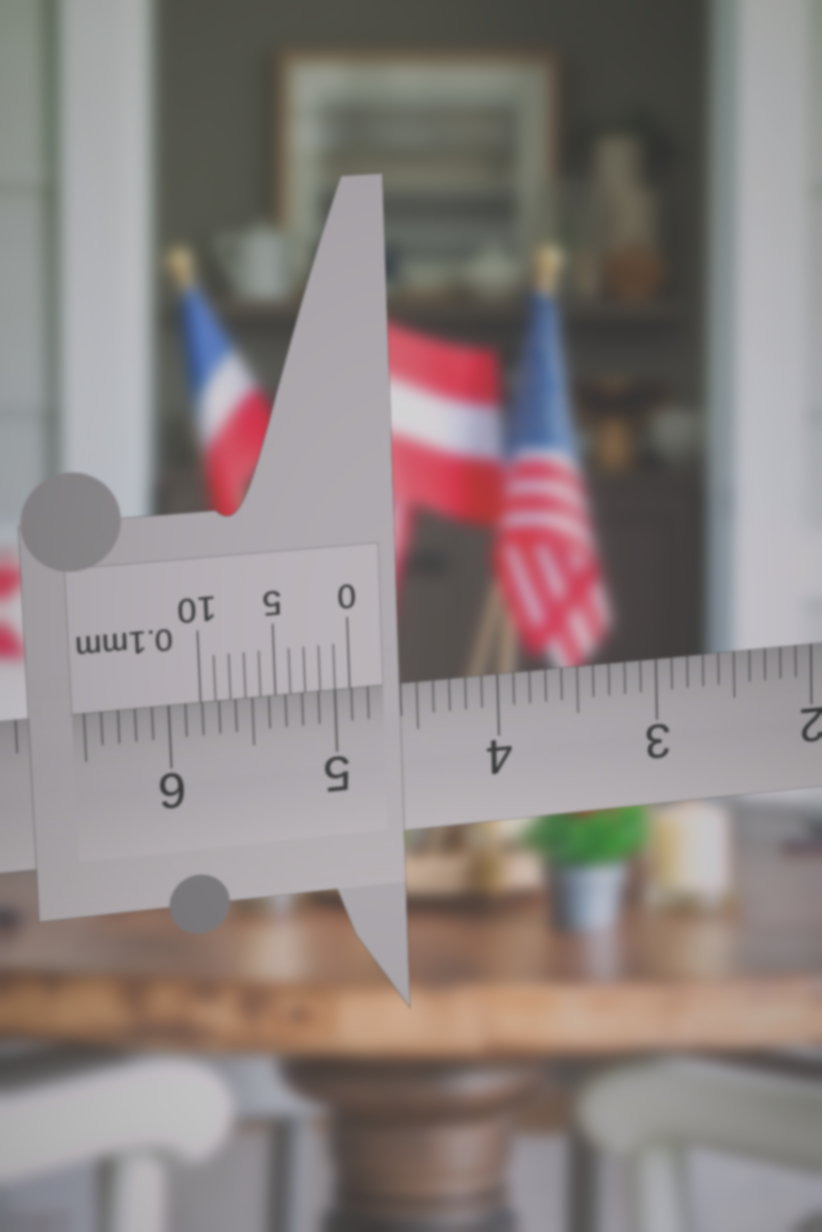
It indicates 49.1; mm
